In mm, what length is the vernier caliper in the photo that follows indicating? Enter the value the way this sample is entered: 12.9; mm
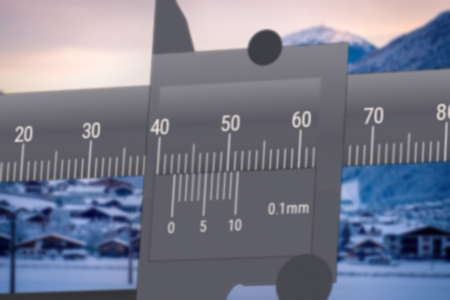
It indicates 42.5; mm
